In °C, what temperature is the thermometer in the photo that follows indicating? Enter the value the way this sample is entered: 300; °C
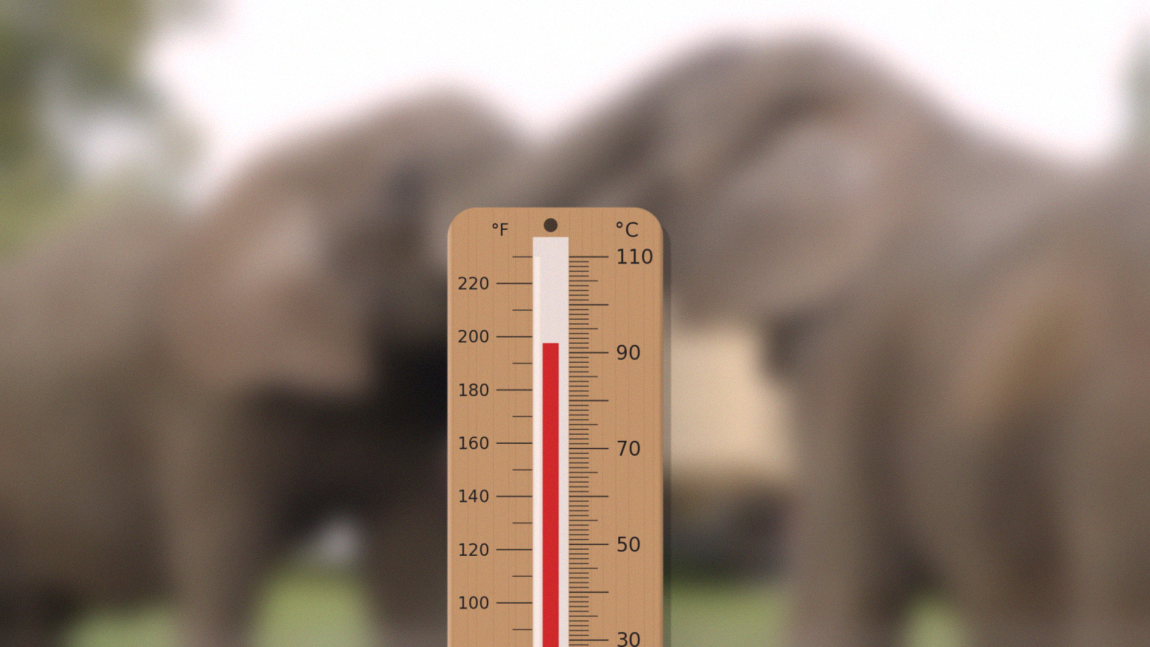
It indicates 92; °C
